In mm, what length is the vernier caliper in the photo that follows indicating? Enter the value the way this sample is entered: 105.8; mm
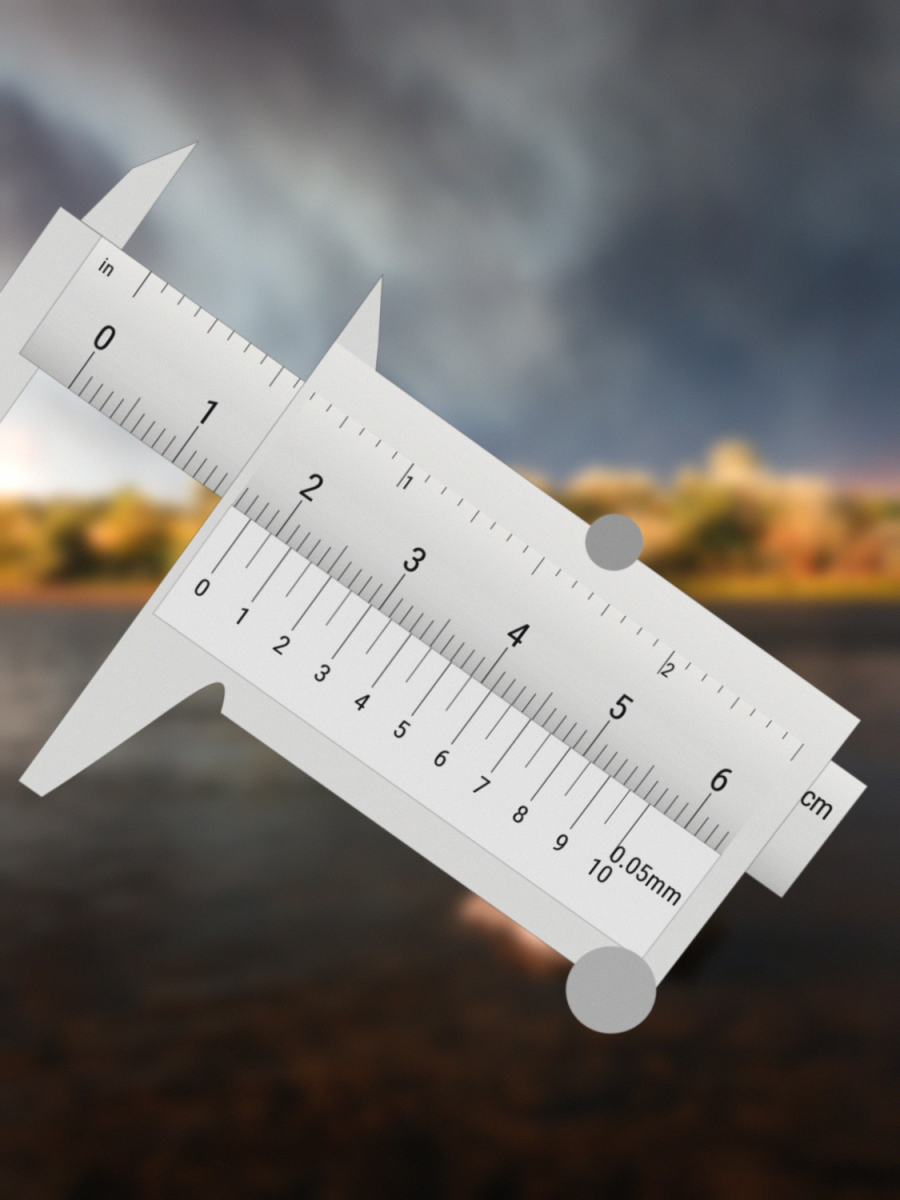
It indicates 17.6; mm
